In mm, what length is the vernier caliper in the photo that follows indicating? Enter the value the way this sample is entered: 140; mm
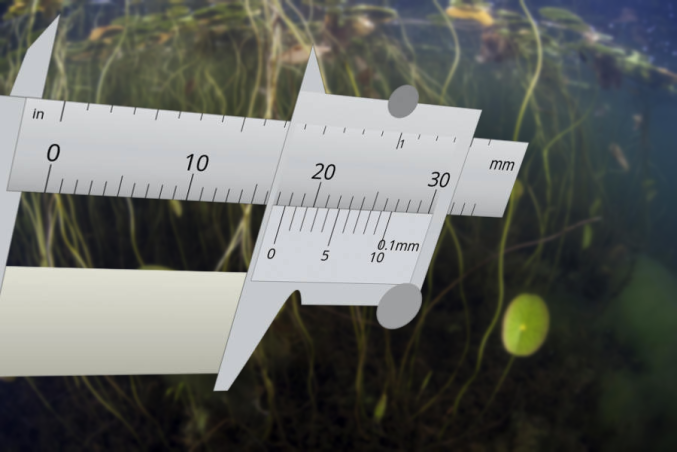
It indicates 17.7; mm
